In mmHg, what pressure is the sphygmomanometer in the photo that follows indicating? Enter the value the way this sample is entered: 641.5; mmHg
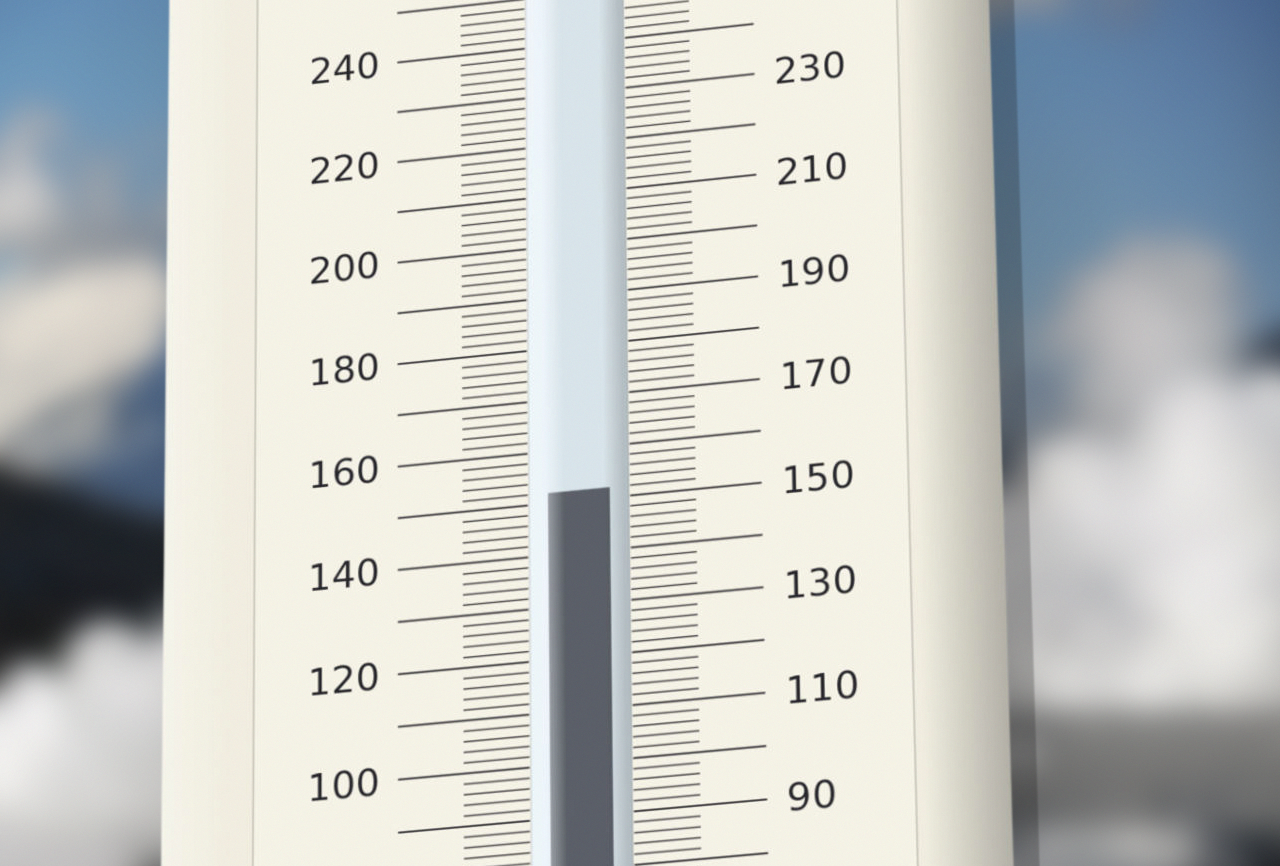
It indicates 152; mmHg
